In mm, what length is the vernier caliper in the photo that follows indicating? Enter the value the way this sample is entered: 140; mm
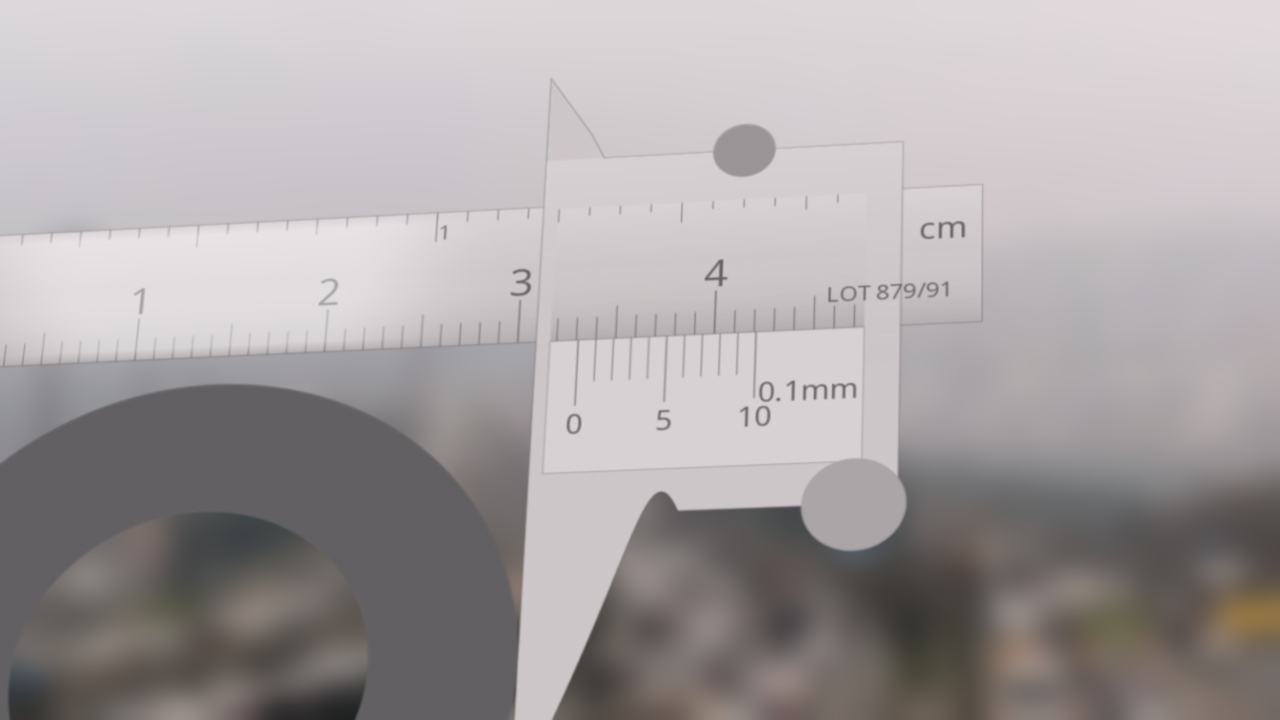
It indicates 33.1; mm
